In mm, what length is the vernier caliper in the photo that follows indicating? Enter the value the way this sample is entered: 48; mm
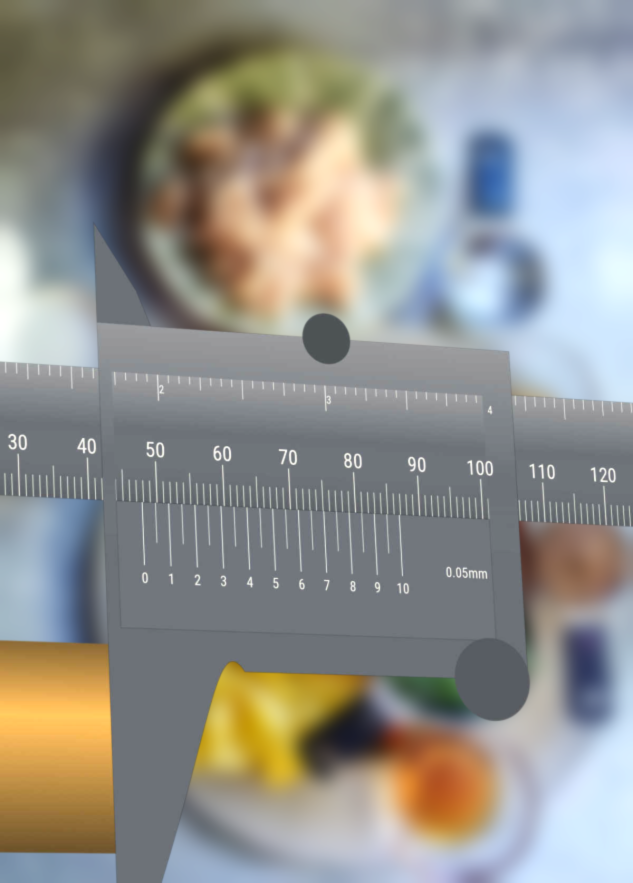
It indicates 47.8; mm
